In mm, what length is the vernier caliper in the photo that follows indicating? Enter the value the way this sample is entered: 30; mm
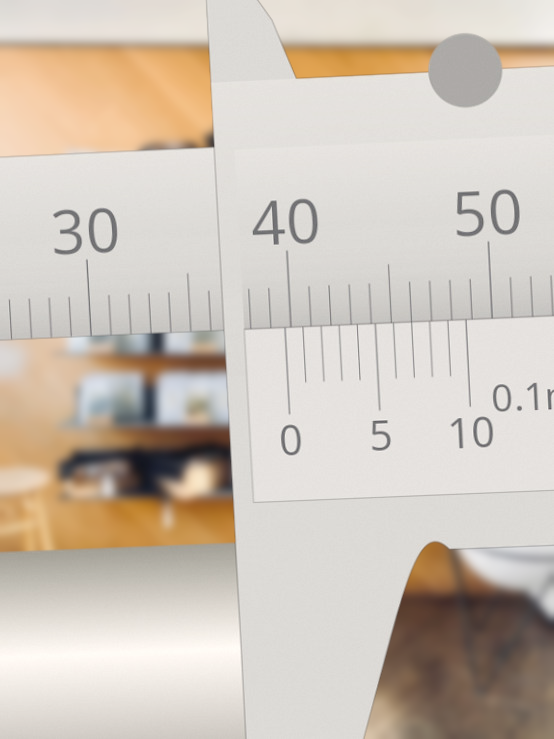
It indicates 39.7; mm
